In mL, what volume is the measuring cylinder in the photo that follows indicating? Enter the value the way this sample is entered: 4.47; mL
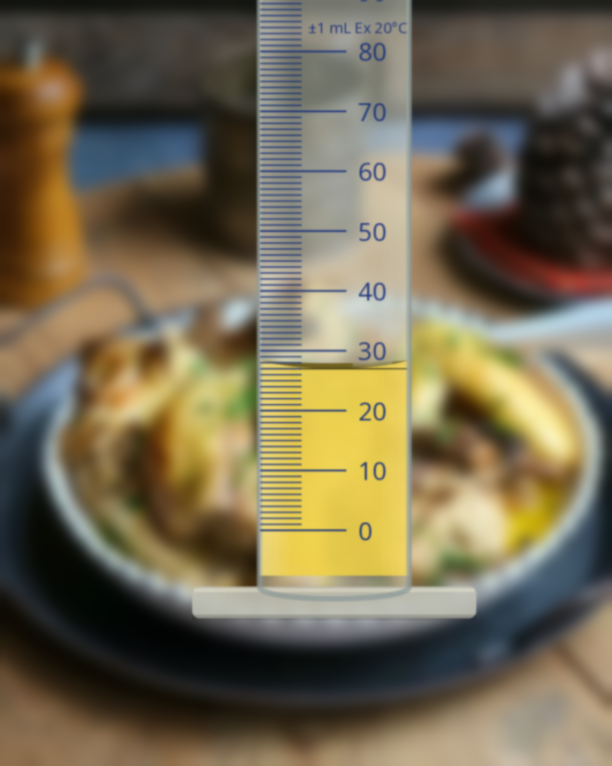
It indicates 27; mL
